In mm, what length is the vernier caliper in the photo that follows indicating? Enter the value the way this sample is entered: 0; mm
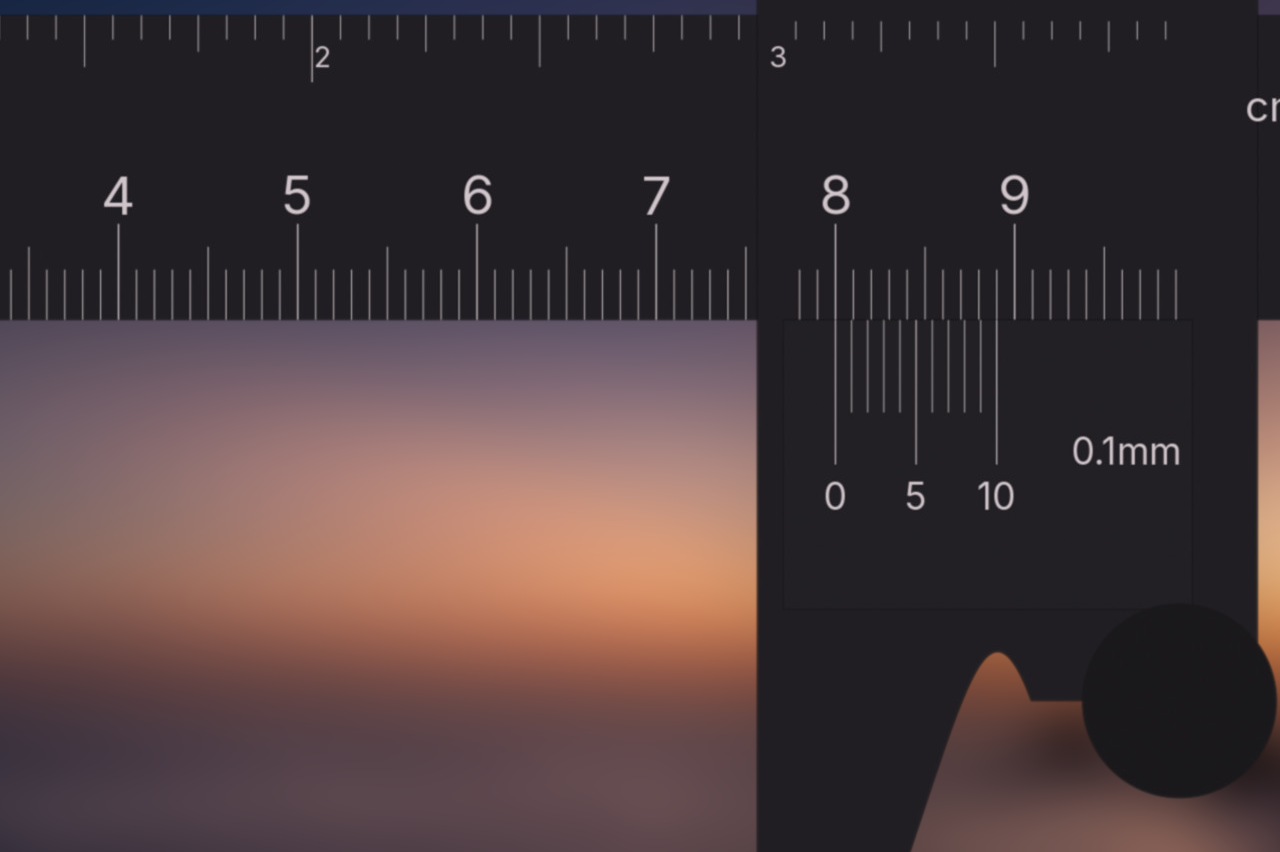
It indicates 80.0; mm
